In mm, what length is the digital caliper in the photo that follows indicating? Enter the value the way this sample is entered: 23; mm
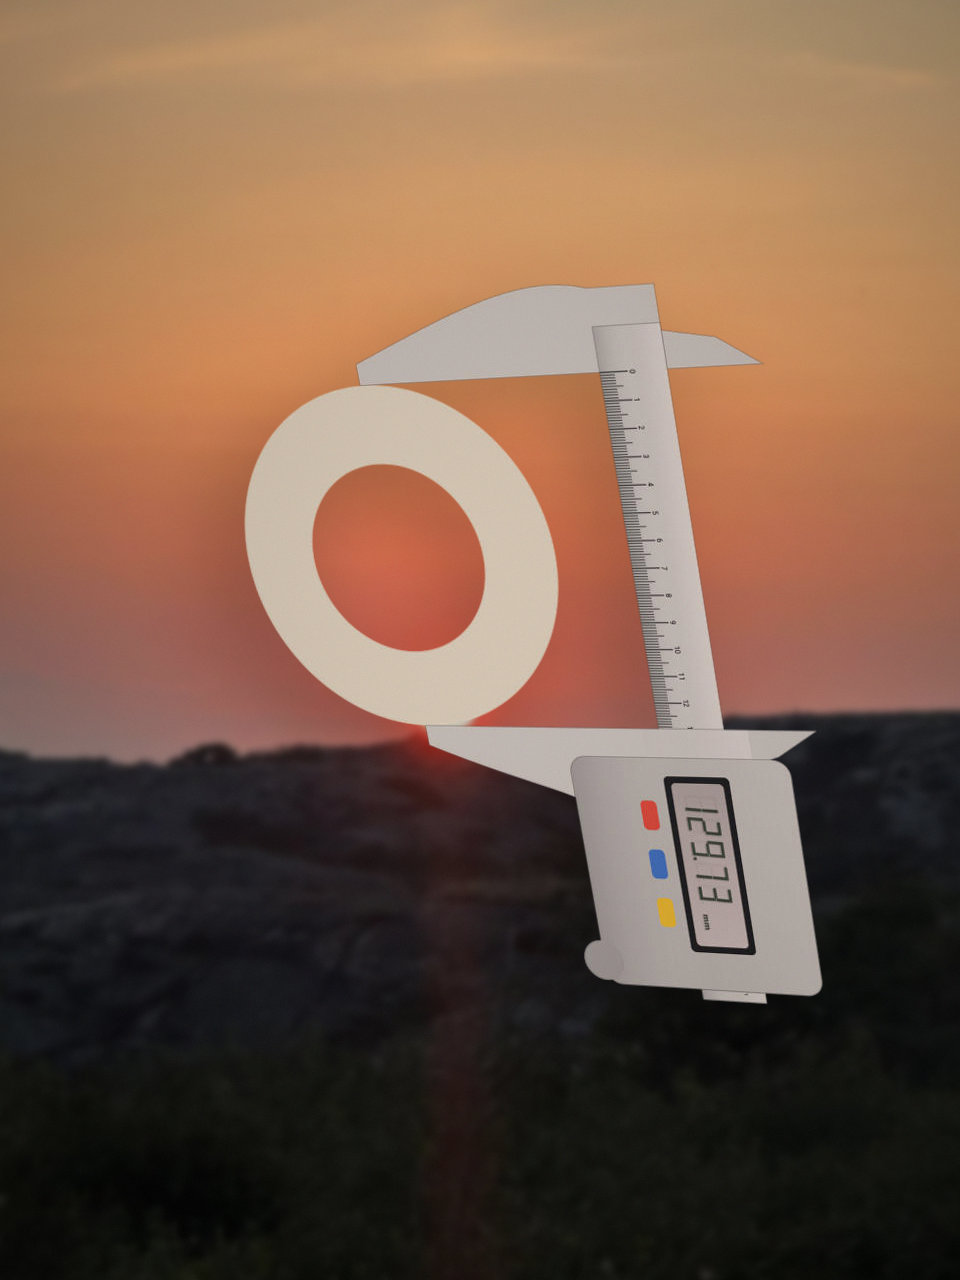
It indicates 129.73; mm
